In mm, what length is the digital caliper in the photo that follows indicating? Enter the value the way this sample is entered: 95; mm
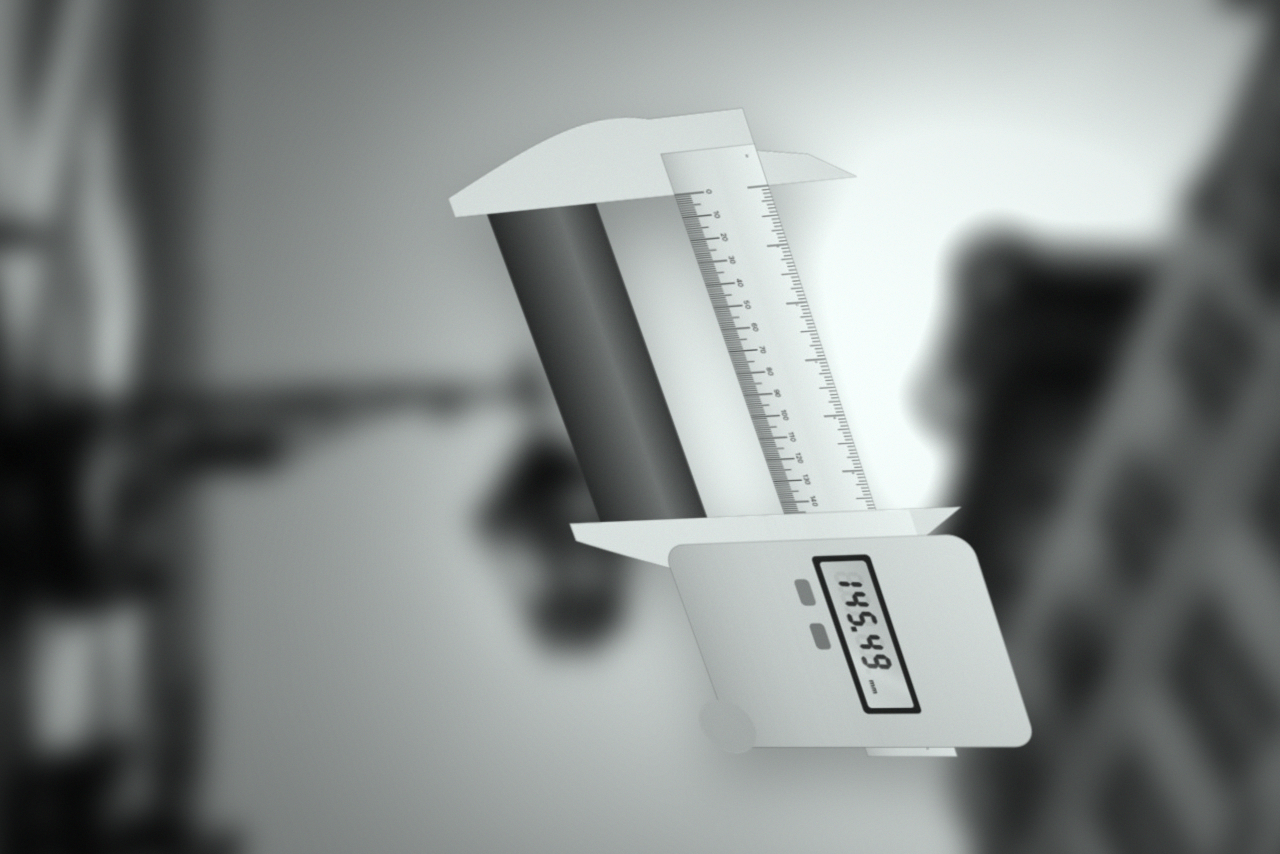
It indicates 145.49; mm
